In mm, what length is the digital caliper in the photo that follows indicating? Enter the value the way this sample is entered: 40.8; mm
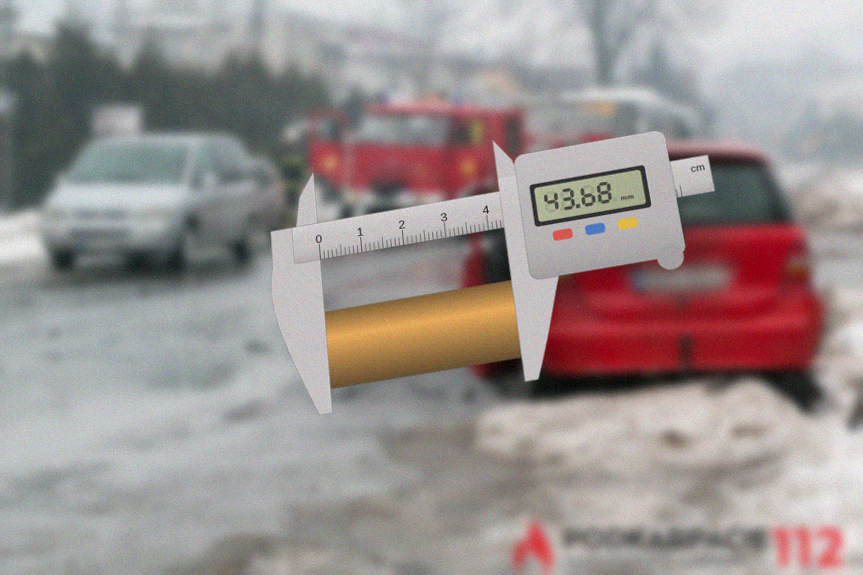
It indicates 43.68; mm
